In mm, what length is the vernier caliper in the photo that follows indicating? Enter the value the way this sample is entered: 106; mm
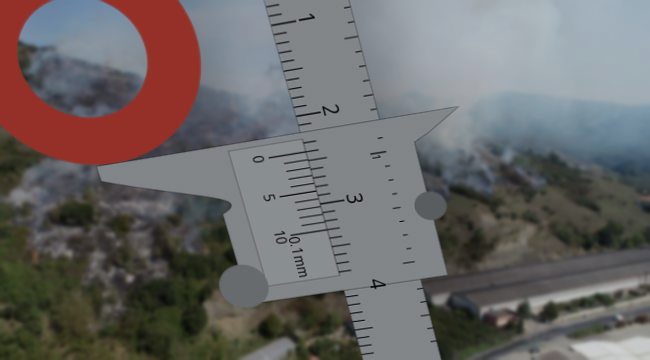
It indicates 24.0; mm
